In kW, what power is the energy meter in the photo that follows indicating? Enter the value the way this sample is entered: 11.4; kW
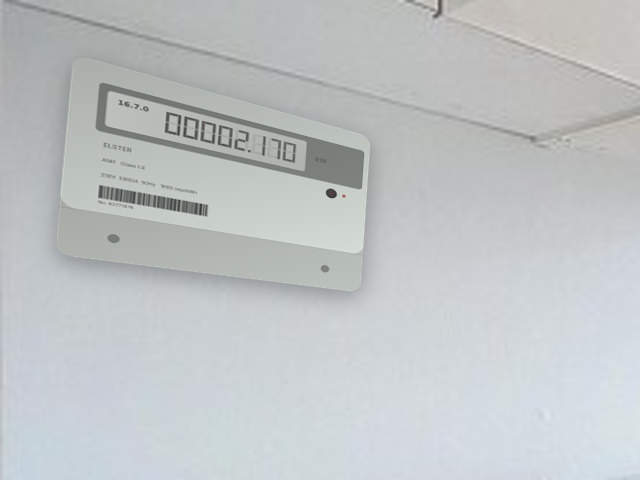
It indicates 2.170; kW
